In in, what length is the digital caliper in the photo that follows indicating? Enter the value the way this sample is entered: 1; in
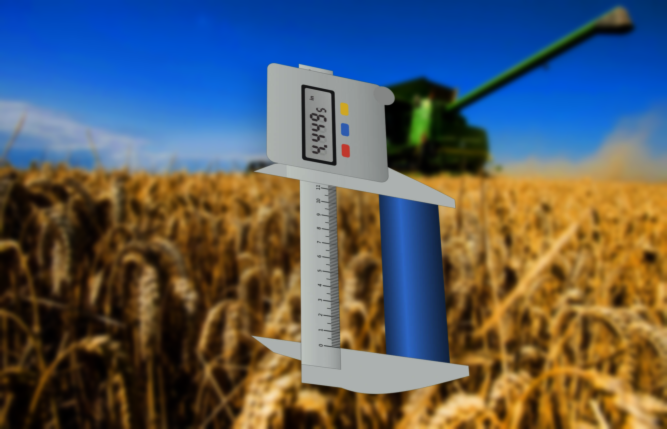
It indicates 4.4495; in
